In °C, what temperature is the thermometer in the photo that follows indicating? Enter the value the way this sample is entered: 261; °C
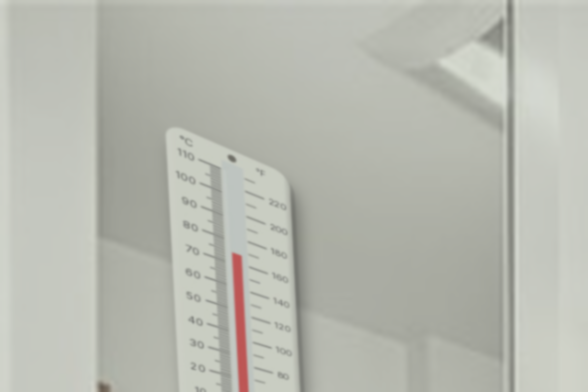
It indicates 75; °C
